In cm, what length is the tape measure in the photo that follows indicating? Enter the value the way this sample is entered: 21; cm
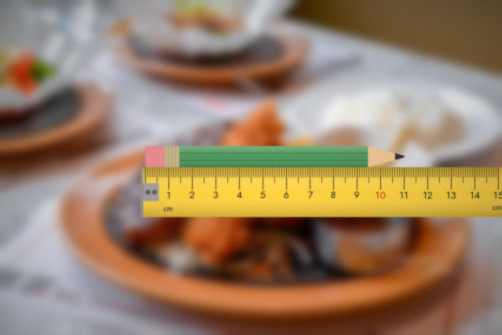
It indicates 11; cm
